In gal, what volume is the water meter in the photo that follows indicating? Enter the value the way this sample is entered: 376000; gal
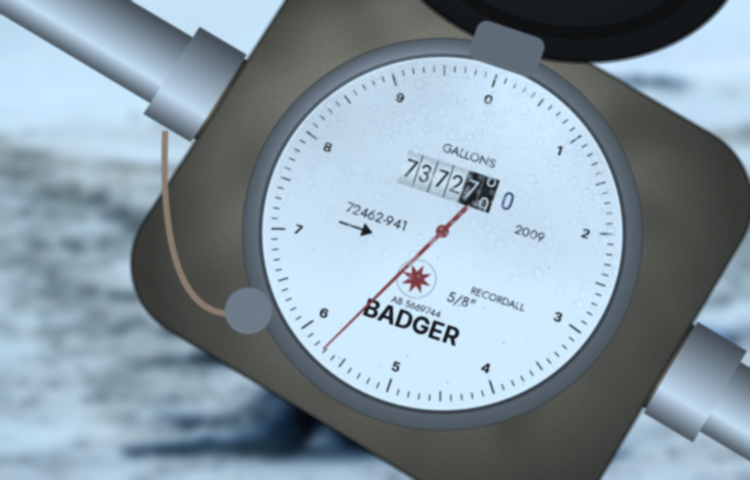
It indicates 7372785.7; gal
